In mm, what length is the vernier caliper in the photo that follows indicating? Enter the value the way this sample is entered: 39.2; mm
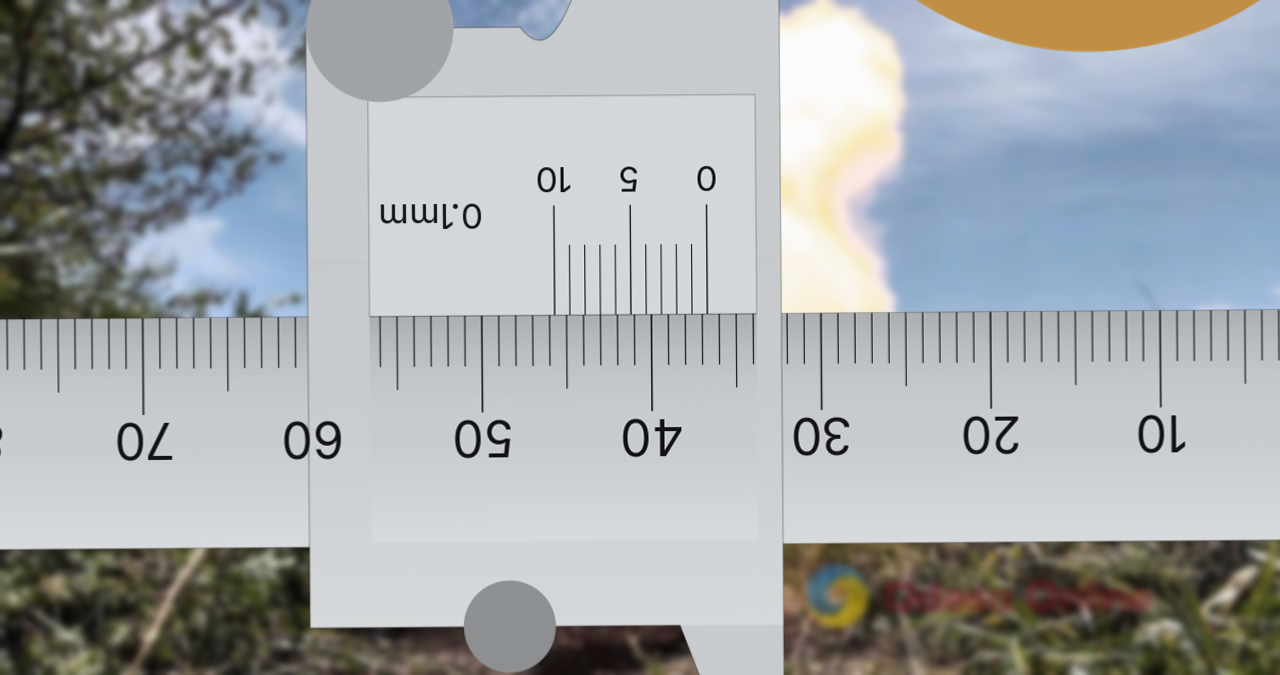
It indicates 36.7; mm
